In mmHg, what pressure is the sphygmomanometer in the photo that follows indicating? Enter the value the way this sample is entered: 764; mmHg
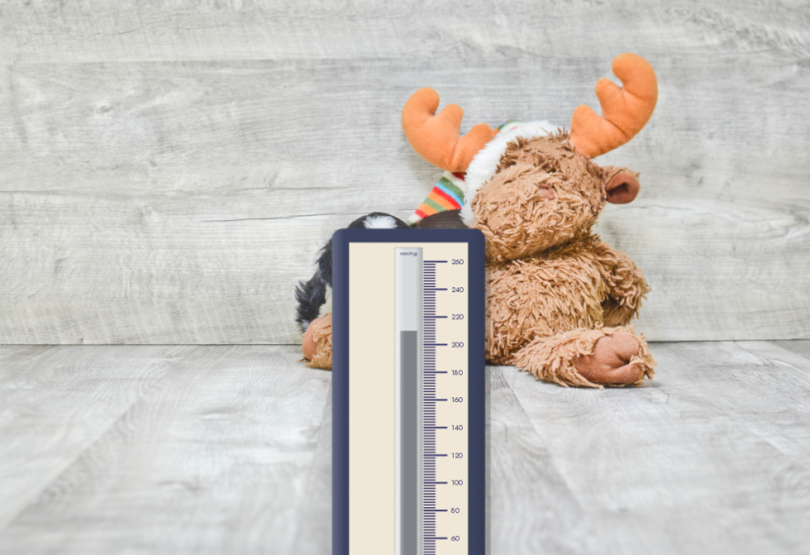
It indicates 210; mmHg
